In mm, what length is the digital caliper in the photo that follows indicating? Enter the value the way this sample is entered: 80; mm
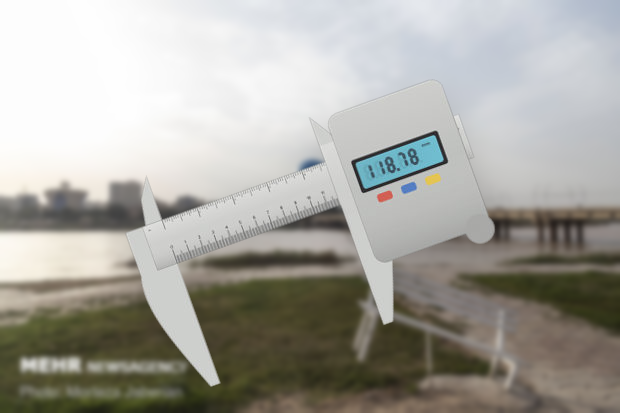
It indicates 118.78; mm
